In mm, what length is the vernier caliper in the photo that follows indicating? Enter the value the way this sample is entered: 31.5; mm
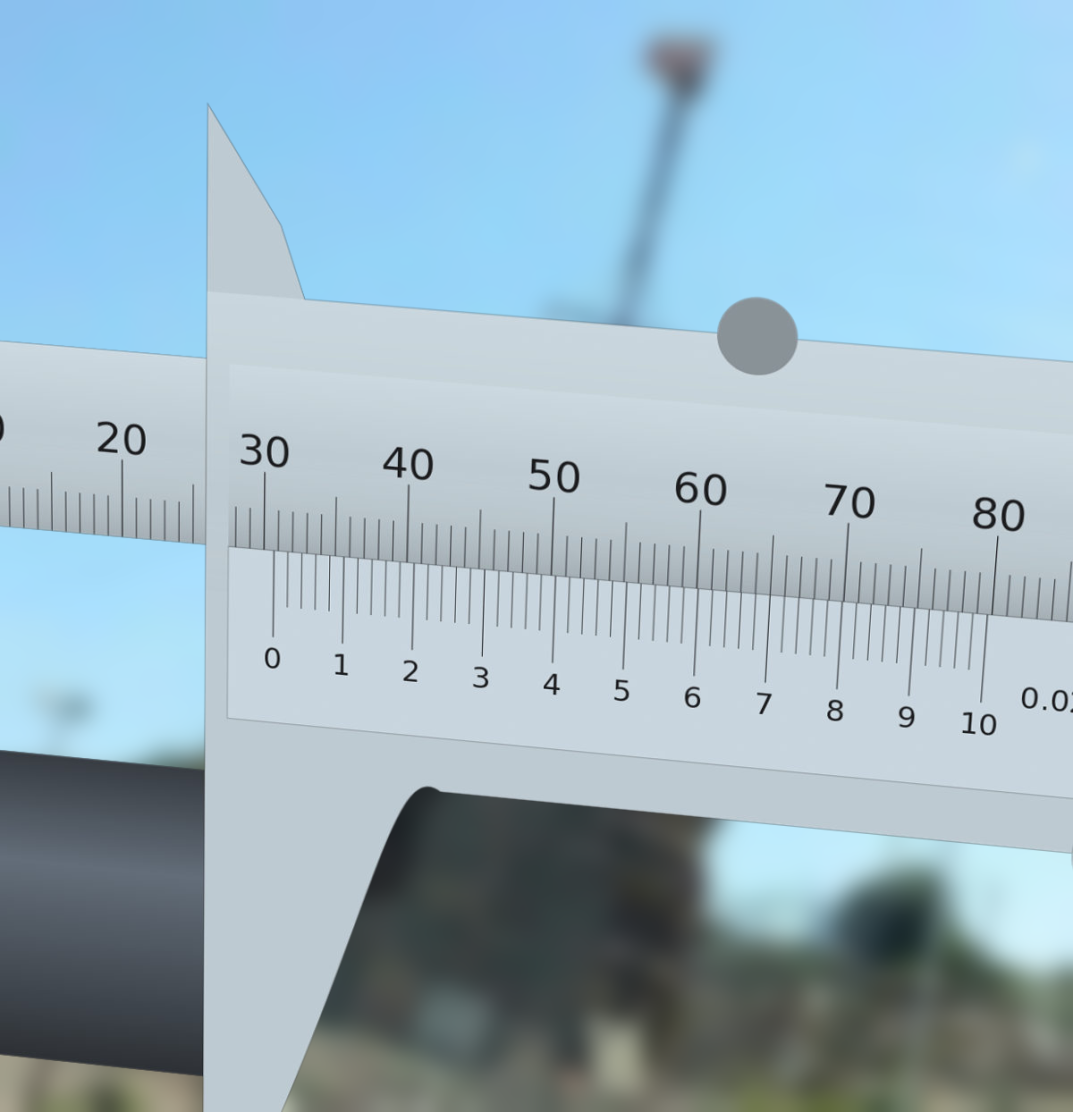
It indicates 30.7; mm
